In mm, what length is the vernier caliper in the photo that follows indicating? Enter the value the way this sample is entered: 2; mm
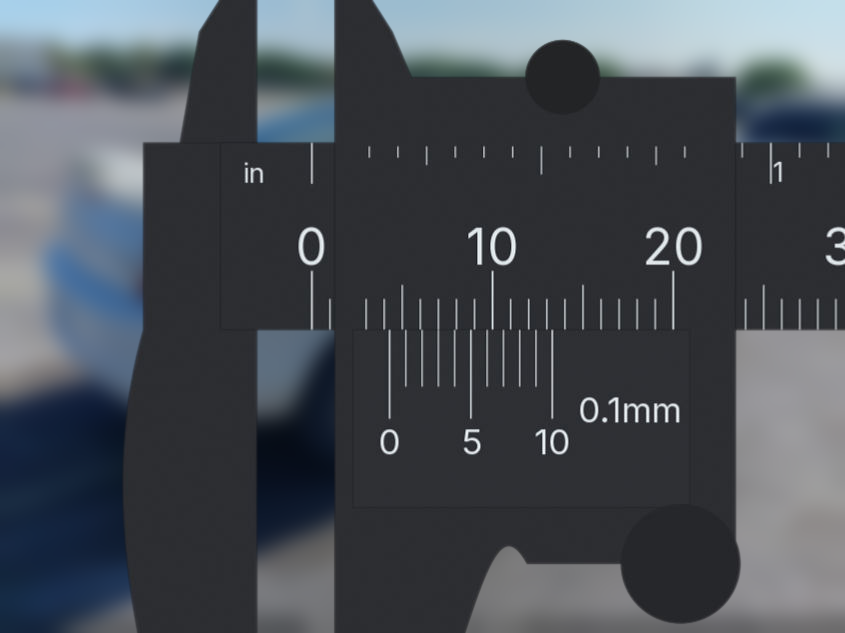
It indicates 4.3; mm
